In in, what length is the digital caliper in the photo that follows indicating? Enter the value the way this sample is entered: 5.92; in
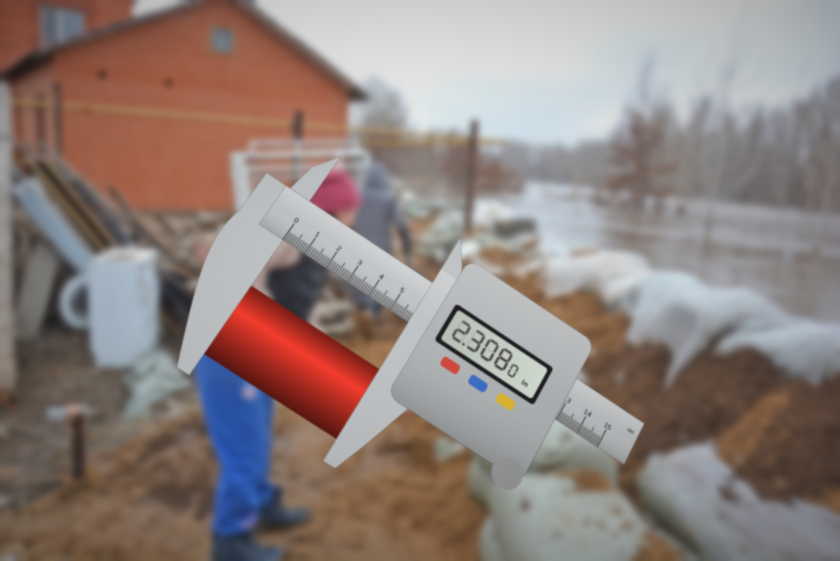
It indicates 2.3080; in
